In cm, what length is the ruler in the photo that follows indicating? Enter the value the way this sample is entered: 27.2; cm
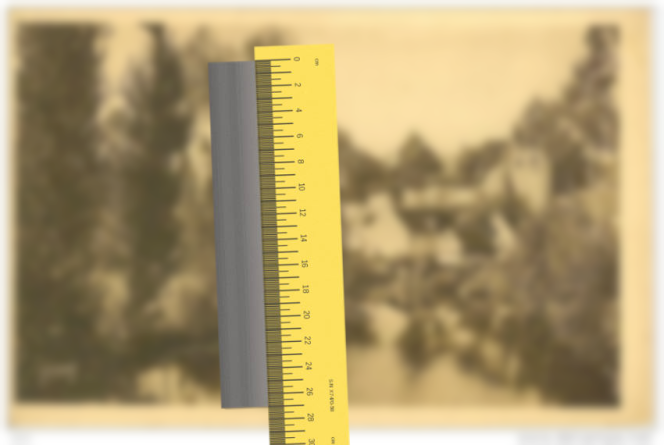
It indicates 27; cm
